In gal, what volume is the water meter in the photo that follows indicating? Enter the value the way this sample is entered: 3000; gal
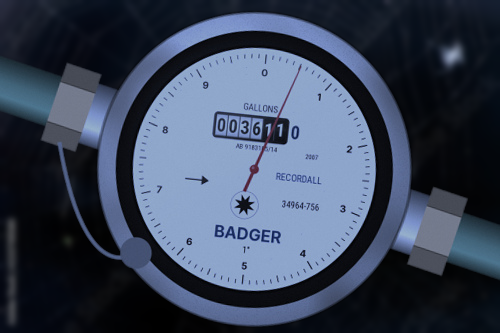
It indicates 36110.5; gal
